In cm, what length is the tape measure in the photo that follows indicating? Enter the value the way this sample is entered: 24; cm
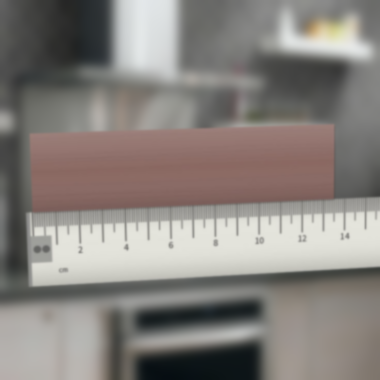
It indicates 13.5; cm
